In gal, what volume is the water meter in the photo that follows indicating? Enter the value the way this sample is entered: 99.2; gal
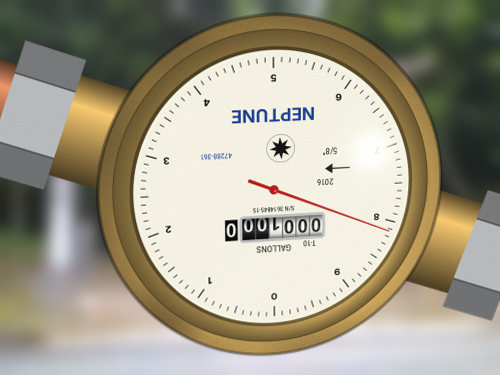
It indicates 998.1; gal
